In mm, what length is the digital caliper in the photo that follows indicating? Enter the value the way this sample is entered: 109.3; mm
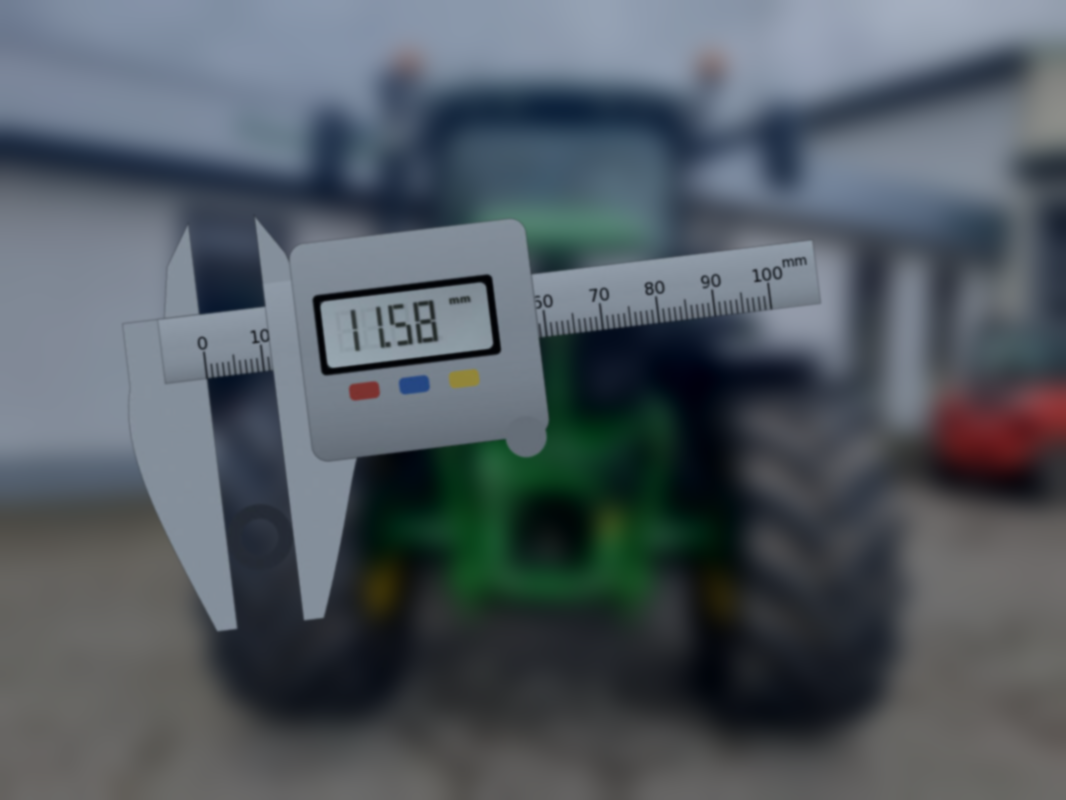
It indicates 11.58; mm
